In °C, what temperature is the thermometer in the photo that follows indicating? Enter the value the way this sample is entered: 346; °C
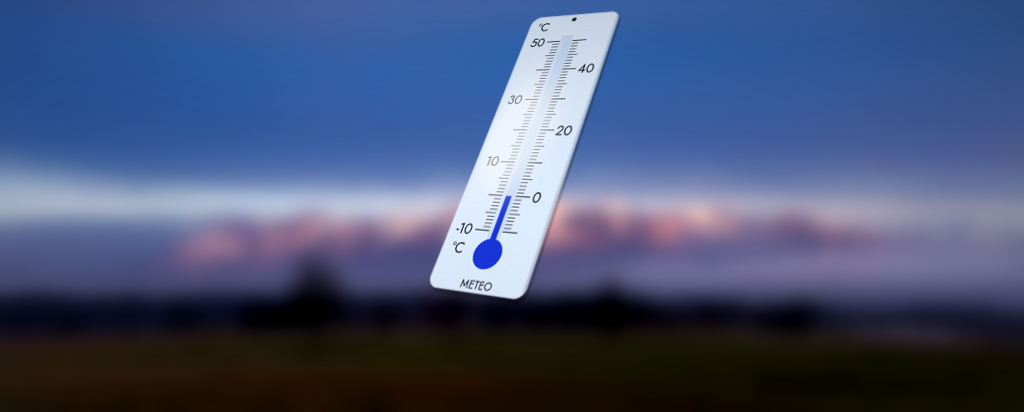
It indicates 0; °C
